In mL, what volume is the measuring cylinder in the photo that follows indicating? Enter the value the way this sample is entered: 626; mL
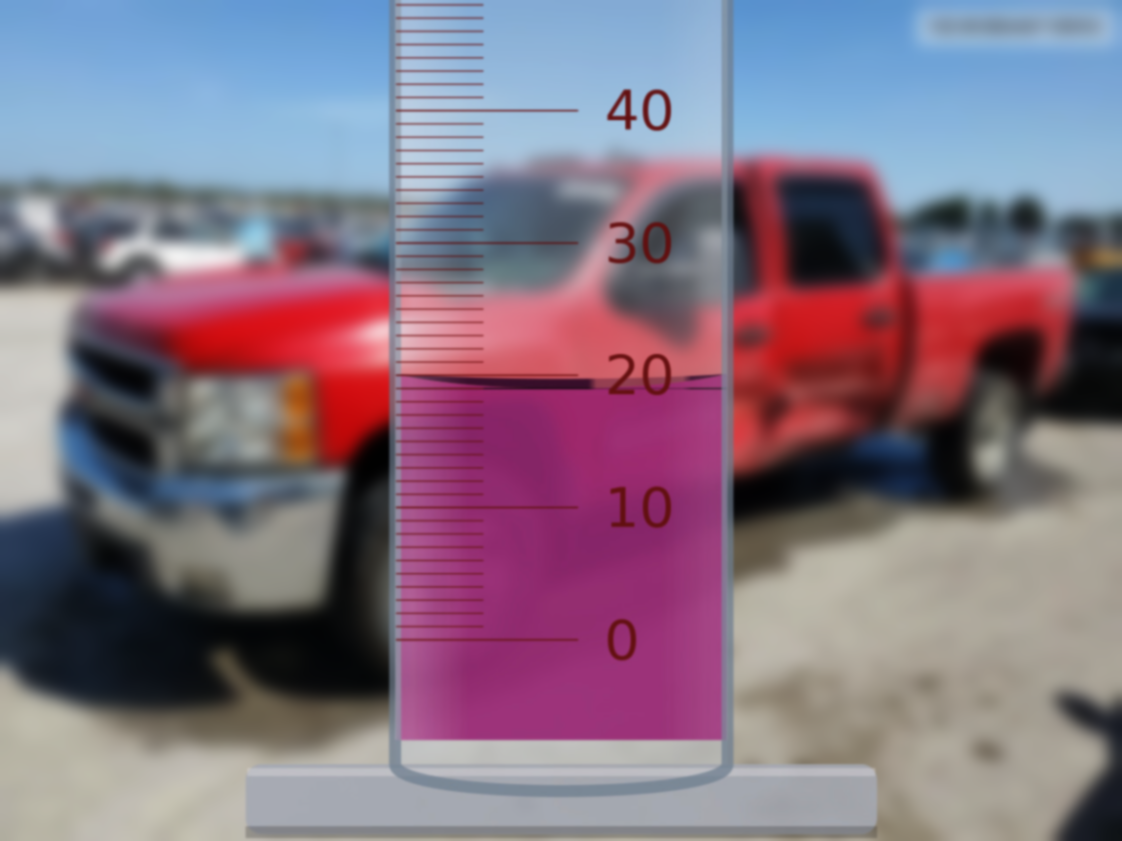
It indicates 19; mL
